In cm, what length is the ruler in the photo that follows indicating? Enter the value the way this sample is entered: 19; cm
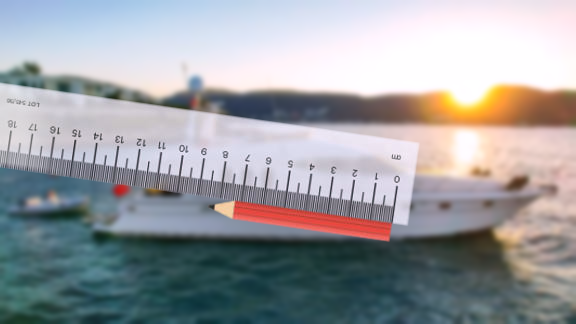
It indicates 8.5; cm
